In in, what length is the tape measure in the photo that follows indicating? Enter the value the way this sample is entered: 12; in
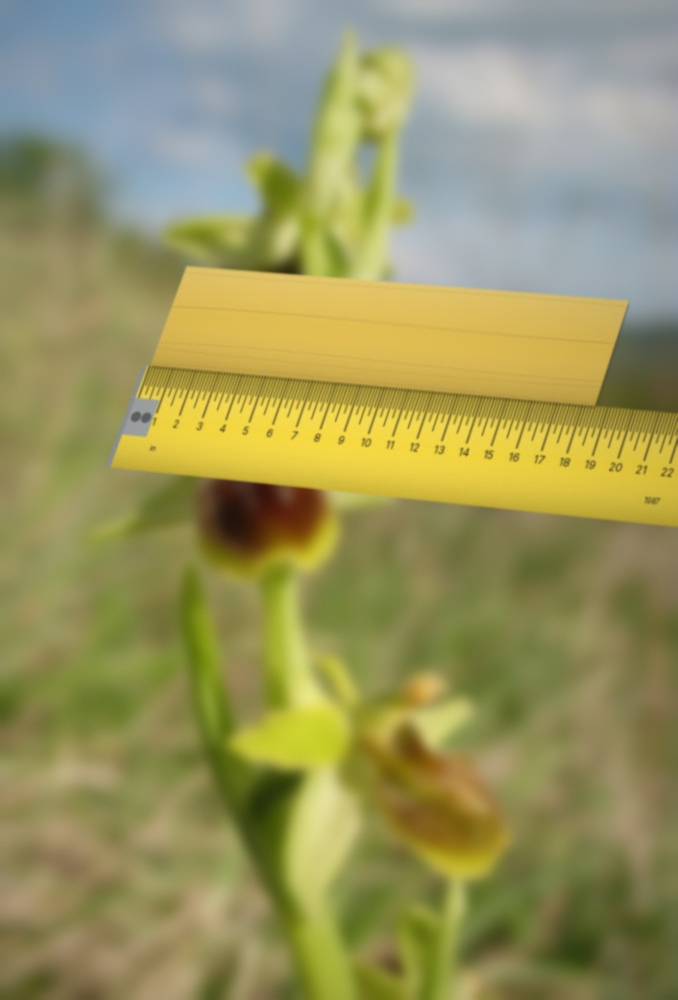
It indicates 18.5; in
